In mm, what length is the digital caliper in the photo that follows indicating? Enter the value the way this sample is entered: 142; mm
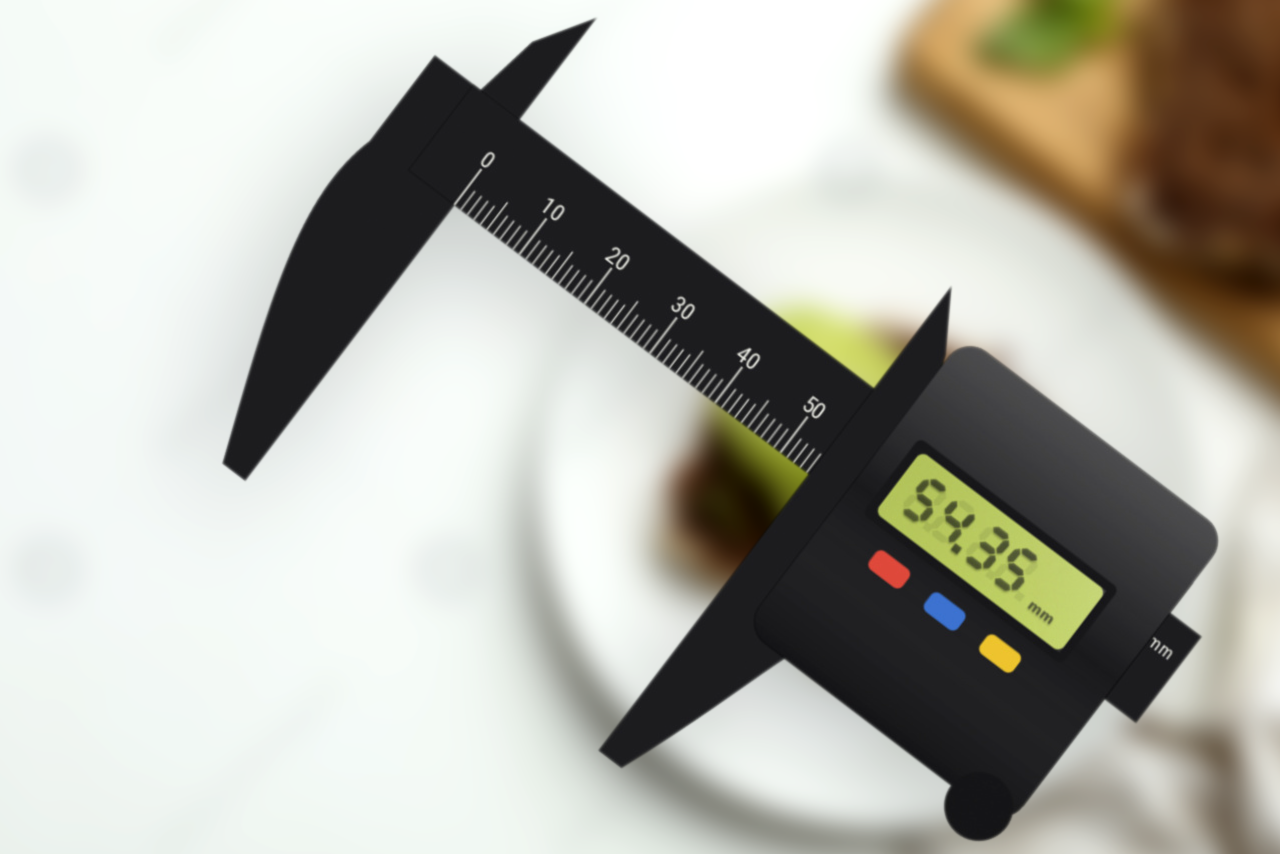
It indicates 54.35; mm
